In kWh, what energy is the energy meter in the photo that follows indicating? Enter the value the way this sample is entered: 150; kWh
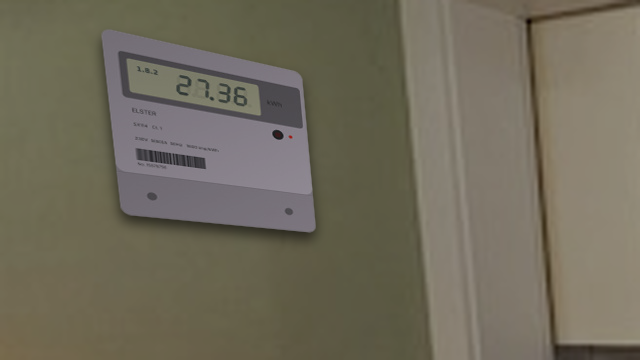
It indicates 27.36; kWh
